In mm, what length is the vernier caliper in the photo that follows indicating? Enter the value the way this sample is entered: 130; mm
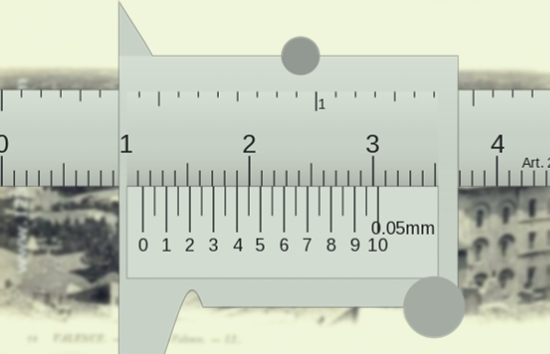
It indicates 11.4; mm
